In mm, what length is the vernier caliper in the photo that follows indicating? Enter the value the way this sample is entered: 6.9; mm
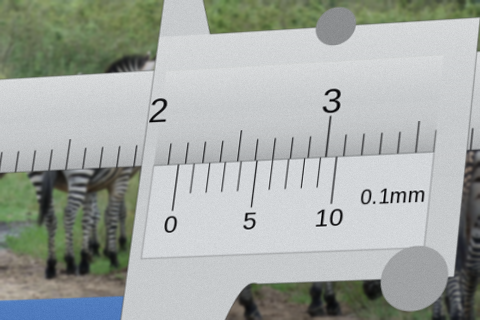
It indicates 21.6; mm
